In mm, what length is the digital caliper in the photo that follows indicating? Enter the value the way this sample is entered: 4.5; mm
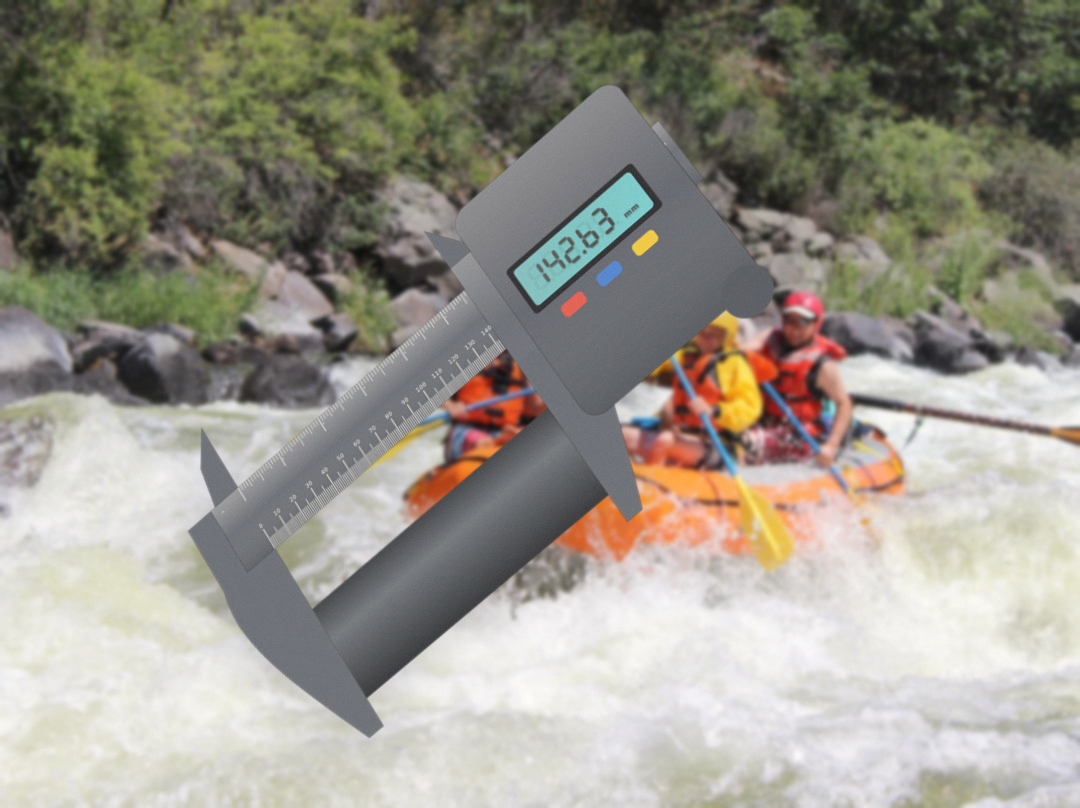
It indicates 142.63; mm
